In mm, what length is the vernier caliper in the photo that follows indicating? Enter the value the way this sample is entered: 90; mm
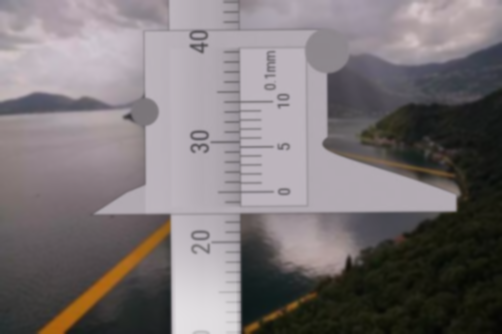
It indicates 25.0; mm
